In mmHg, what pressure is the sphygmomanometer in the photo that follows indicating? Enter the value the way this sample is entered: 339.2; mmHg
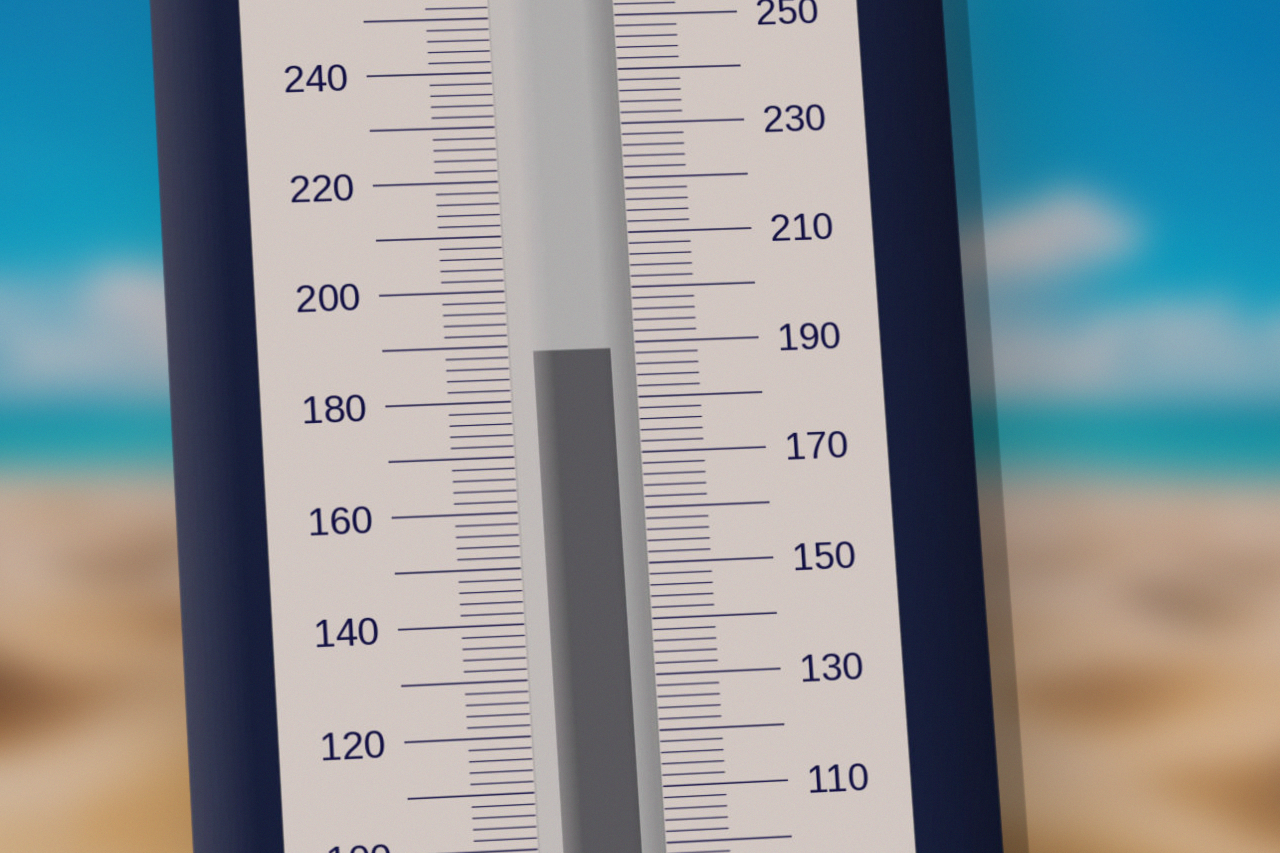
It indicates 189; mmHg
